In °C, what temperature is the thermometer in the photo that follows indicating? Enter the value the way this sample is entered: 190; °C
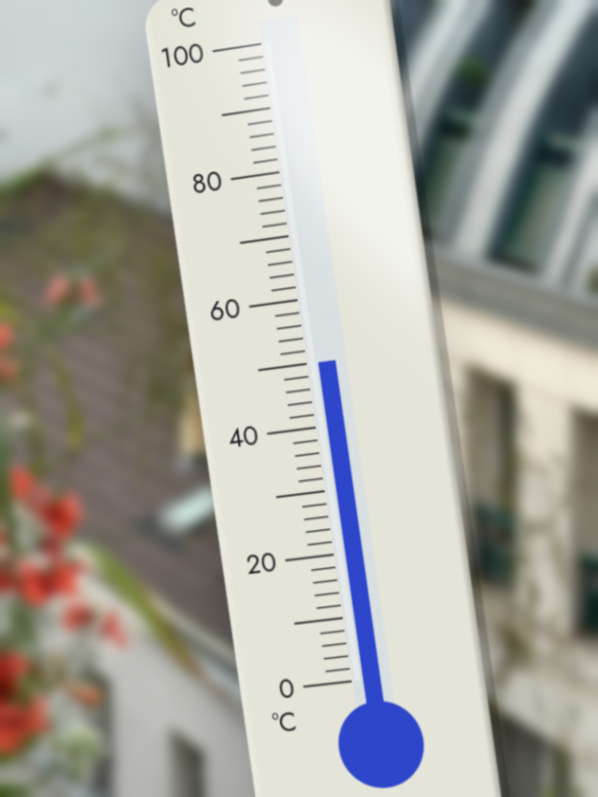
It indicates 50; °C
